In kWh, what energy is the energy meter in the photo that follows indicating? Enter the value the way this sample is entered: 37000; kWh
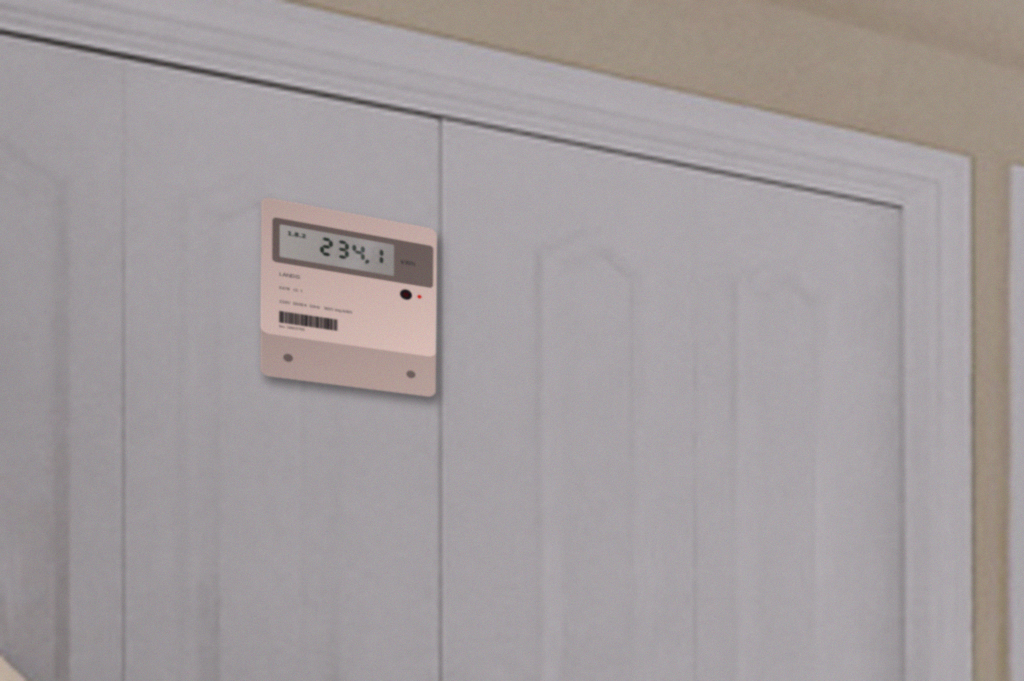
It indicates 234.1; kWh
